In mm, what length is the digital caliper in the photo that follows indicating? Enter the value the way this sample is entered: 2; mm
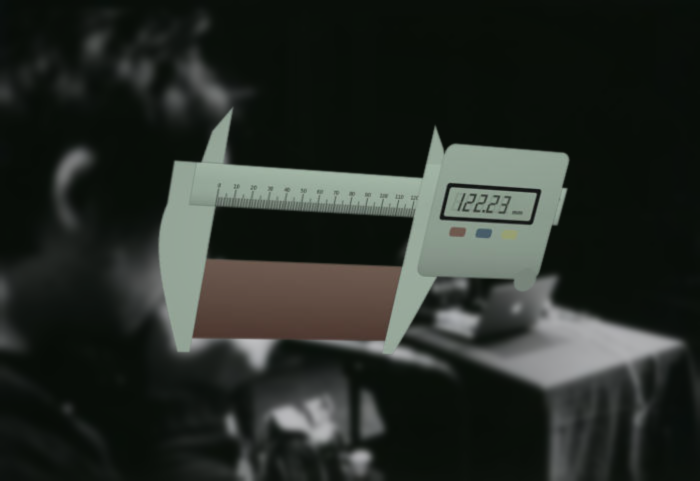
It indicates 122.23; mm
